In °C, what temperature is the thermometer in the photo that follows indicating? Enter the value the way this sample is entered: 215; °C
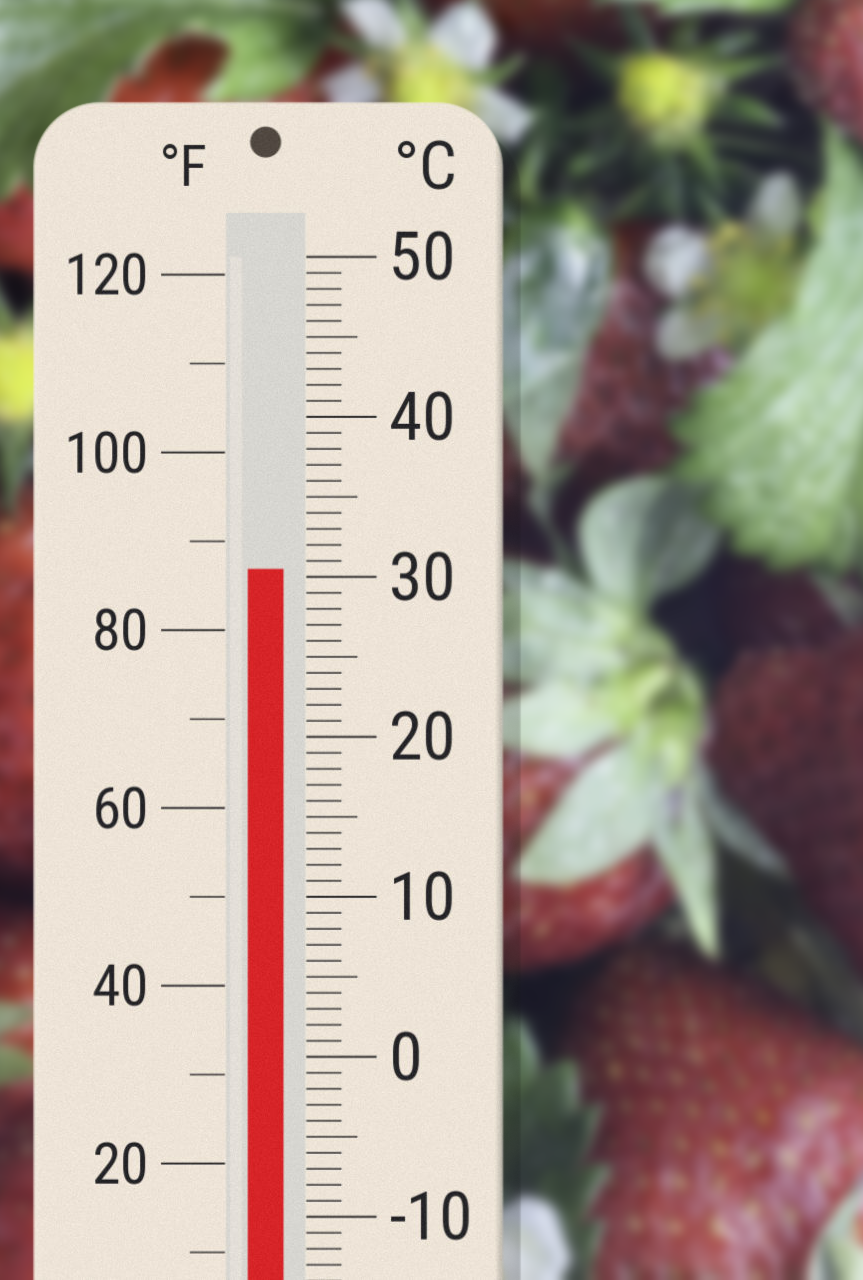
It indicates 30.5; °C
